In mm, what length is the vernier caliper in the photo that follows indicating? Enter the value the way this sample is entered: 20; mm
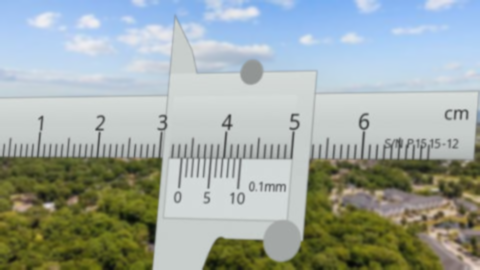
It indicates 33.5; mm
